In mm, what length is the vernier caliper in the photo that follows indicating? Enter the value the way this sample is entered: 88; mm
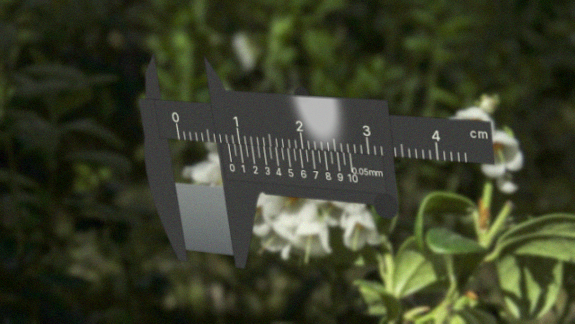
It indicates 8.2; mm
